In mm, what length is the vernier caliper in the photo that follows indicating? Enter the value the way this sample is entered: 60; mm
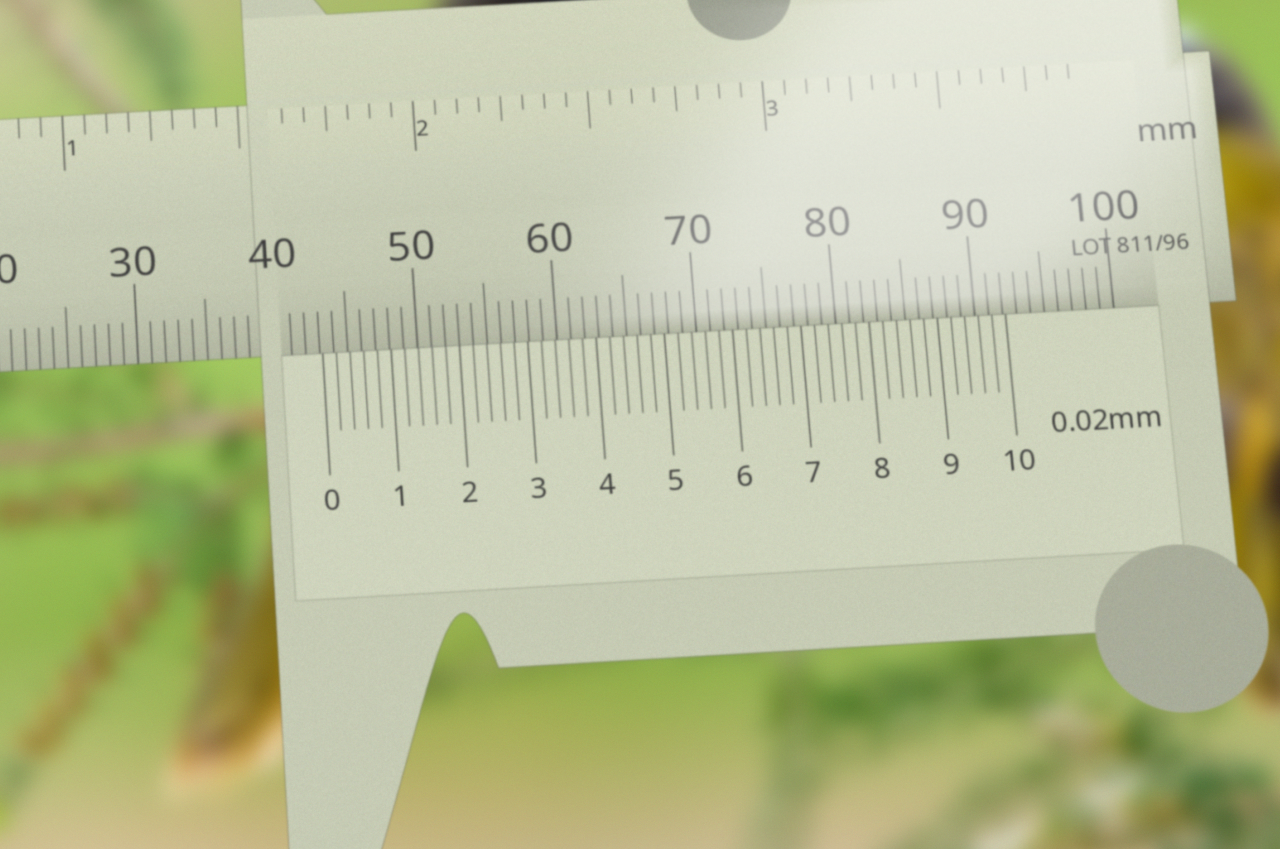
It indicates 43.2; mm
